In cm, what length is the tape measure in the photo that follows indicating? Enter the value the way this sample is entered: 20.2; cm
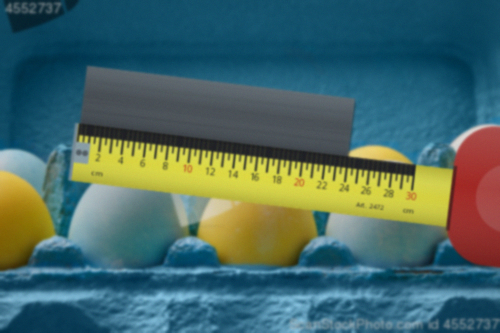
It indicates 24; cm
